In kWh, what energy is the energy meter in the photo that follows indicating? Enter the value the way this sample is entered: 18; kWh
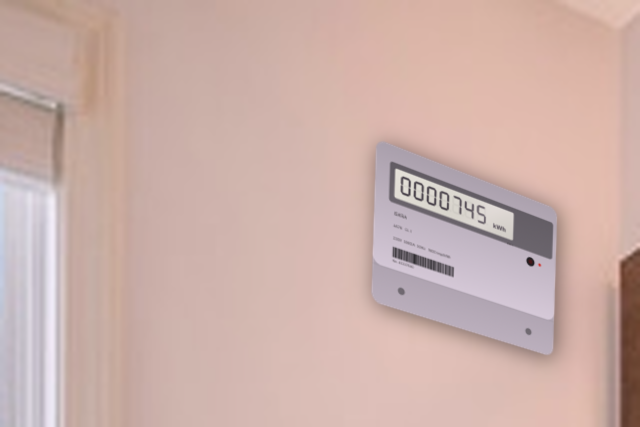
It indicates 745; kWh
